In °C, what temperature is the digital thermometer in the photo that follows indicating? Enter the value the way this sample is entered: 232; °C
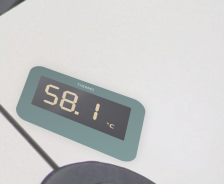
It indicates 58.1; °C
